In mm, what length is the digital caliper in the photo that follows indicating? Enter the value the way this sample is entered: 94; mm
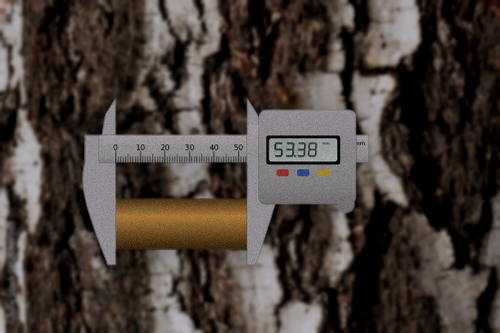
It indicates 53.38; mm
